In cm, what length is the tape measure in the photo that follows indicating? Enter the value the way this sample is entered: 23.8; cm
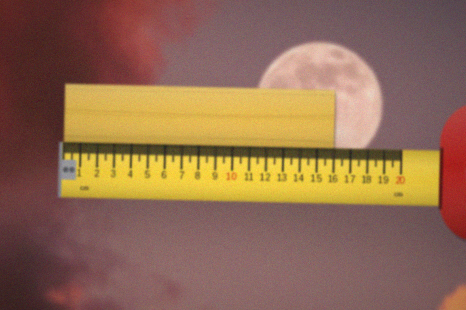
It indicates 16; cm
